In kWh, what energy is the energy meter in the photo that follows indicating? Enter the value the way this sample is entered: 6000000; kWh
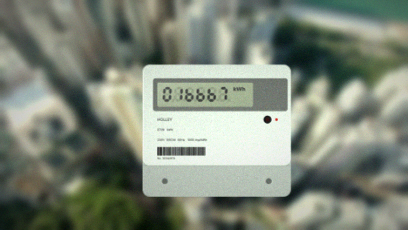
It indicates 16667; kWh
